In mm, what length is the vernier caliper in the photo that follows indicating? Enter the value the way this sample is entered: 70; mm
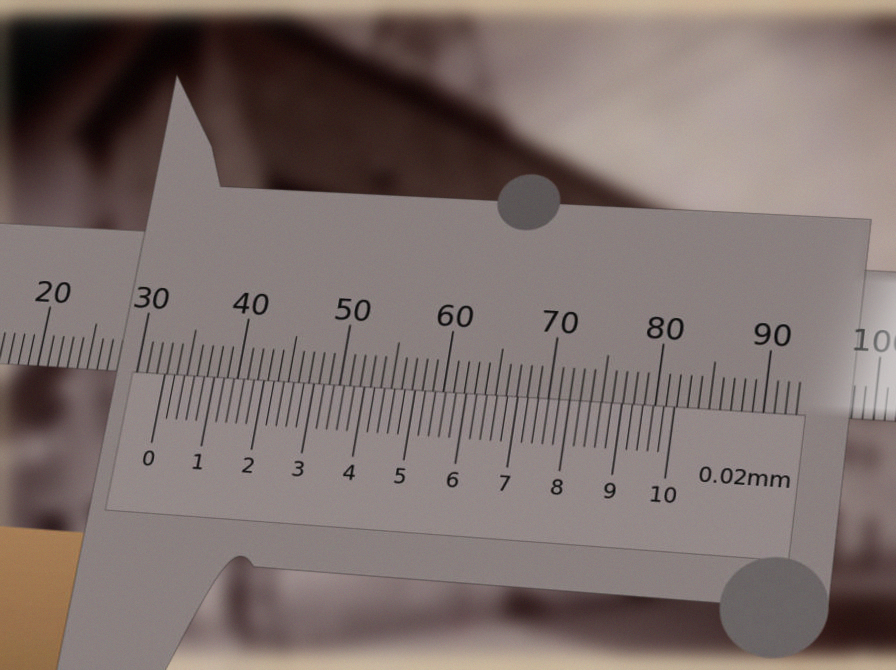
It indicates 32.8; mm
